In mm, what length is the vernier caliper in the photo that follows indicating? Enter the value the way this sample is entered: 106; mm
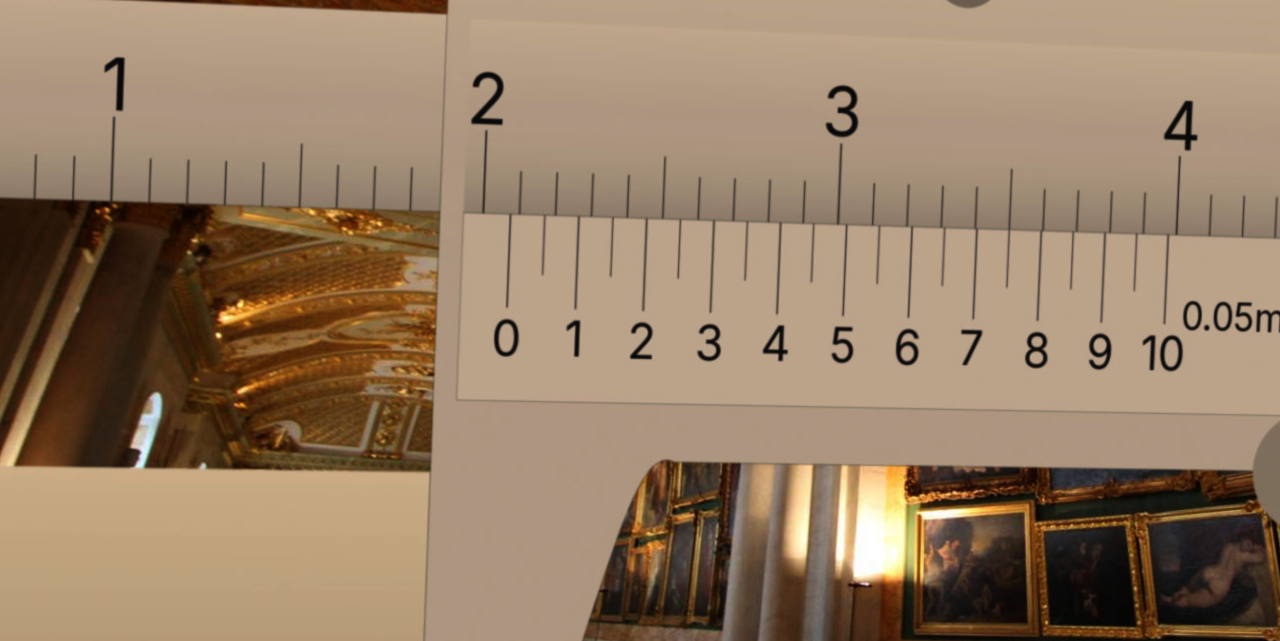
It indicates 20.75; mm
